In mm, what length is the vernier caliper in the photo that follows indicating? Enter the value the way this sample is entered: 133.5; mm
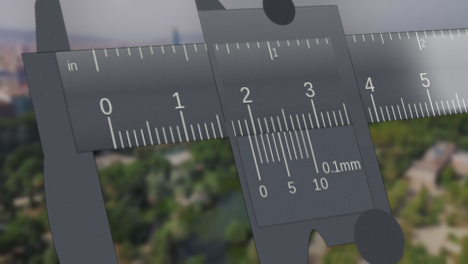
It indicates 19.0; mm
